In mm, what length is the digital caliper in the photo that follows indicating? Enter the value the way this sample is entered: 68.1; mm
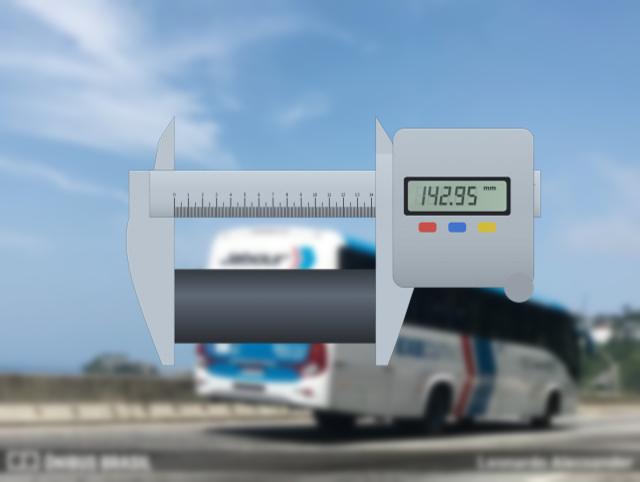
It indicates 142.95; mm
